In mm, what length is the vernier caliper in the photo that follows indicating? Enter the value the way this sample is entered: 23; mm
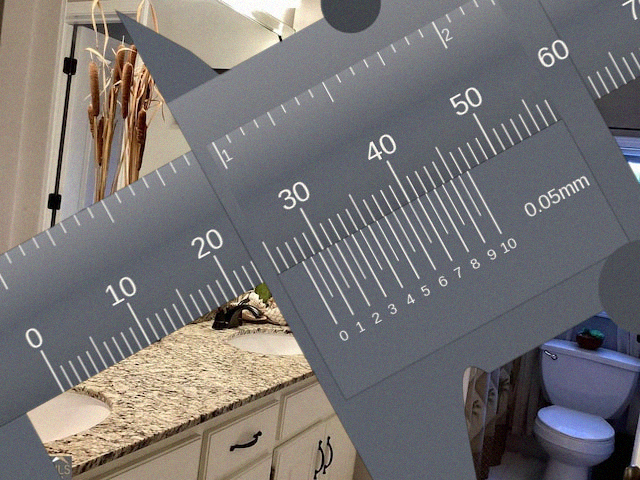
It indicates 27.6; mm
